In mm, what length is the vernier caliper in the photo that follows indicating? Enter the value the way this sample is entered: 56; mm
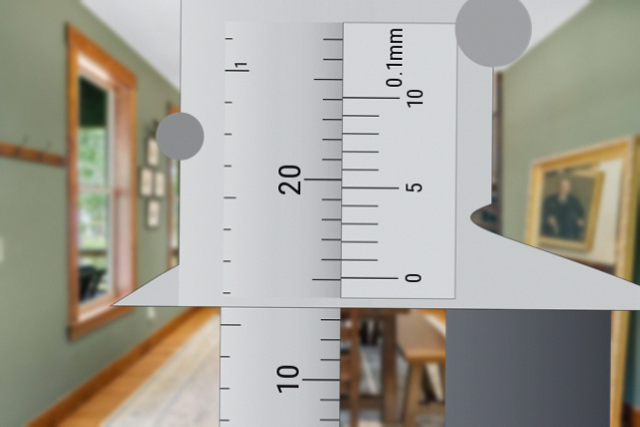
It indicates 15.1; mm
